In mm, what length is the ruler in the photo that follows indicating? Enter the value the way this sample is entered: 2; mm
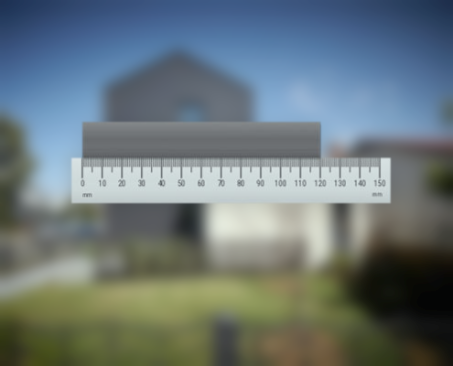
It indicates 120; mm
